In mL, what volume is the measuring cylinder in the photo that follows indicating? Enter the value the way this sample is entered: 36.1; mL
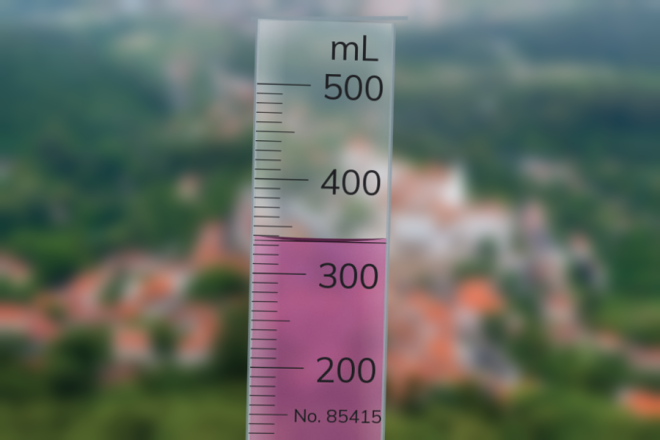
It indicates 335; mL
